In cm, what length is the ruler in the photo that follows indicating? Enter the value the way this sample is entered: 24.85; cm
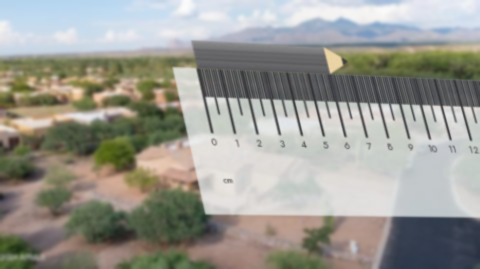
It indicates 7; cm
